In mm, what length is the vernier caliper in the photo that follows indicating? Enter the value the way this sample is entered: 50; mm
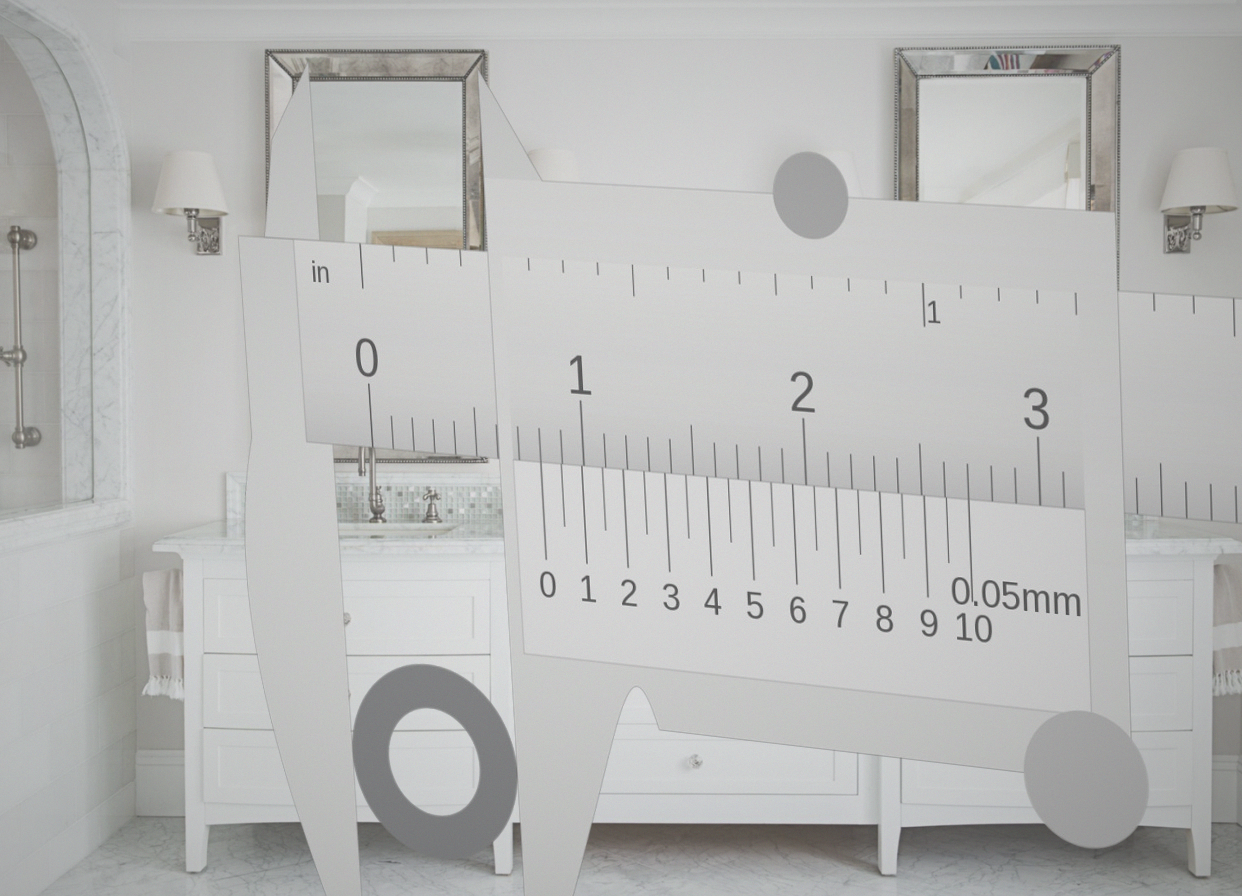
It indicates 8.0; mm
